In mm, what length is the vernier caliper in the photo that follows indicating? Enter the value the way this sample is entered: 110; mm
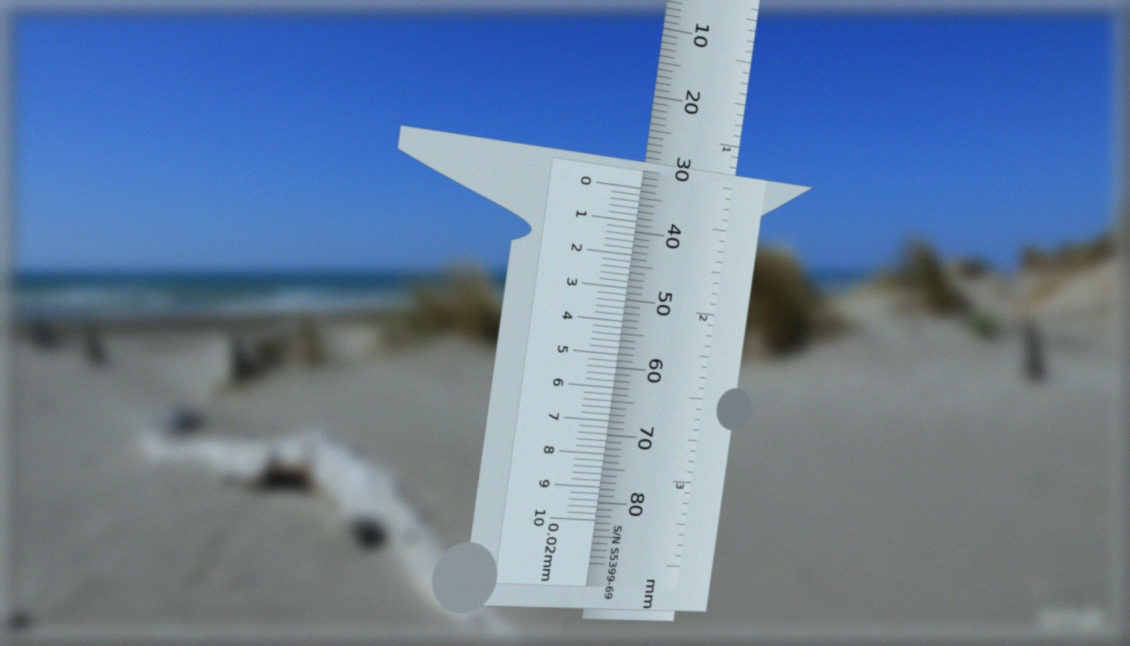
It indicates 33.6; mm
